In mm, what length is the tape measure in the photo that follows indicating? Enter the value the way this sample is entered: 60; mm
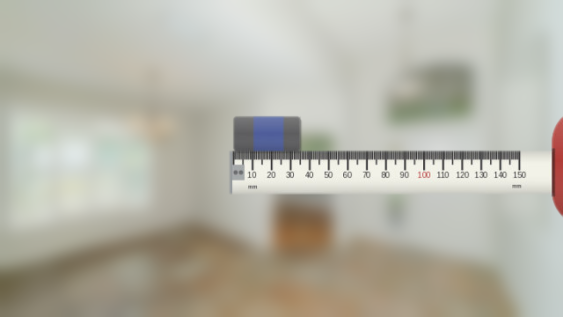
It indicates 35; mm
